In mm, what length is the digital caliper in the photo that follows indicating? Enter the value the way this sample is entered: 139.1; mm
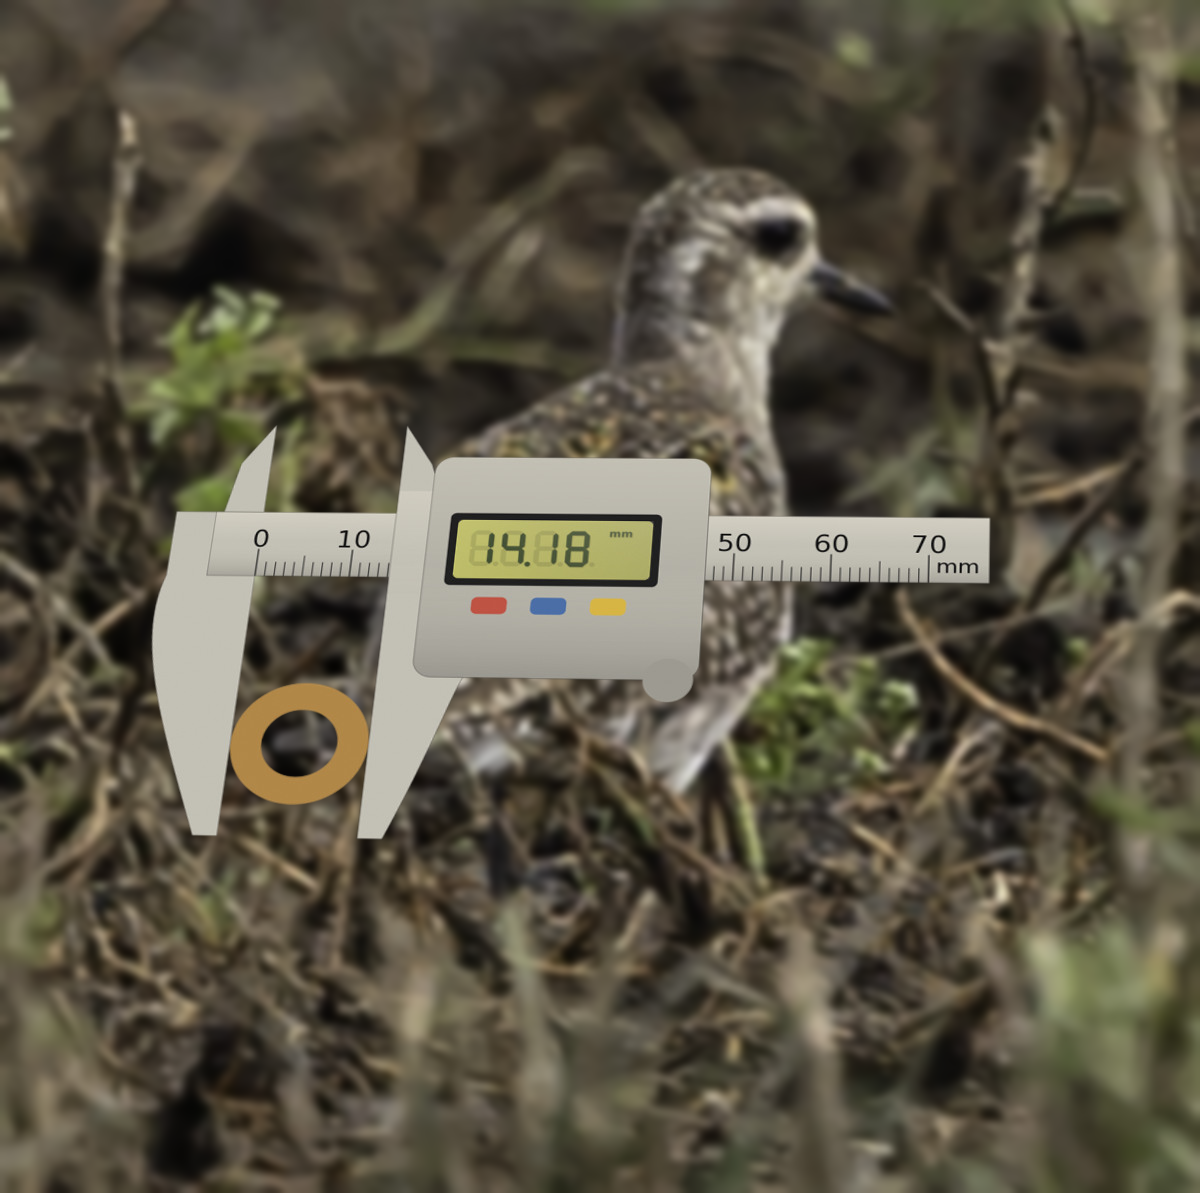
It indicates 14.18; mm
